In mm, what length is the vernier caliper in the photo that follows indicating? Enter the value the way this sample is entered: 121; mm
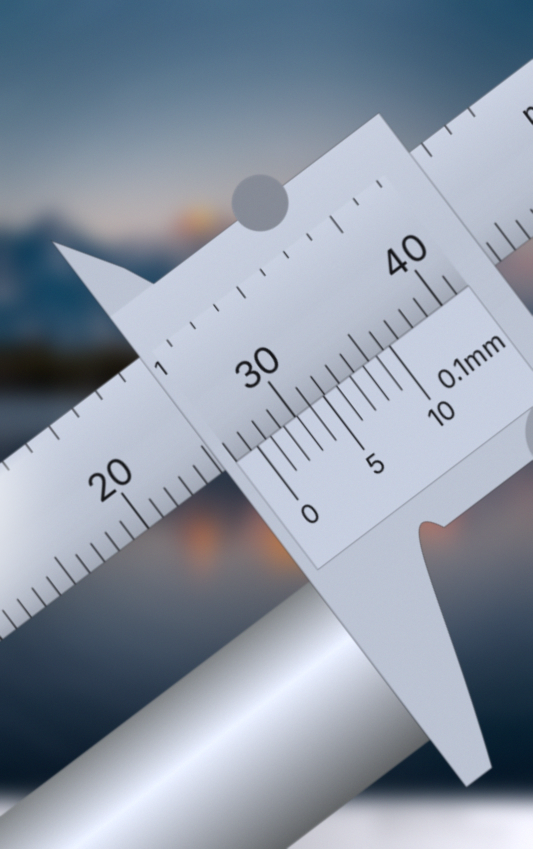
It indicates 27.4; mm
